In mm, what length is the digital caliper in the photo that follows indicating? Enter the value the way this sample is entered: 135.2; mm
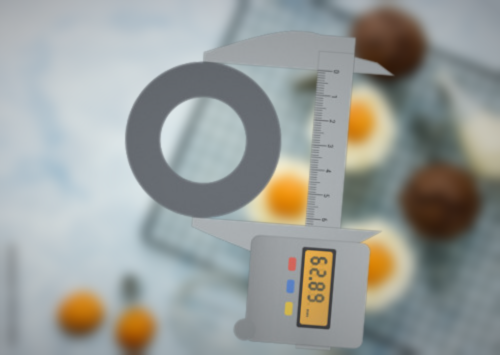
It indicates 62.89; mm
